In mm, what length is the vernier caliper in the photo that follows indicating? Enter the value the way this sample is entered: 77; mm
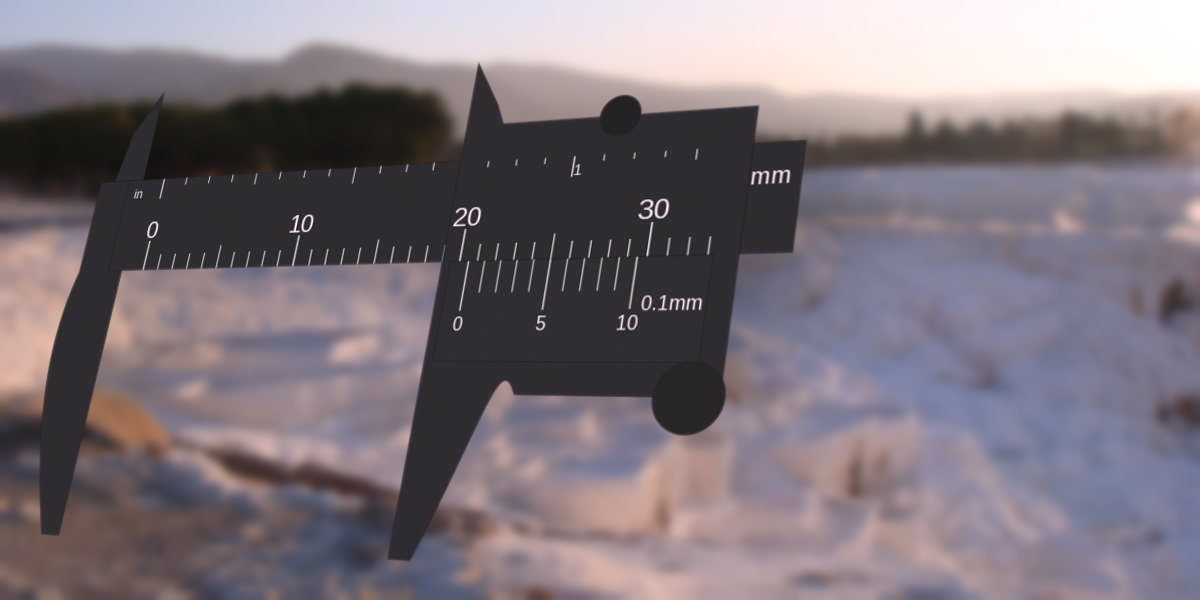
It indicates 20.5; mm
